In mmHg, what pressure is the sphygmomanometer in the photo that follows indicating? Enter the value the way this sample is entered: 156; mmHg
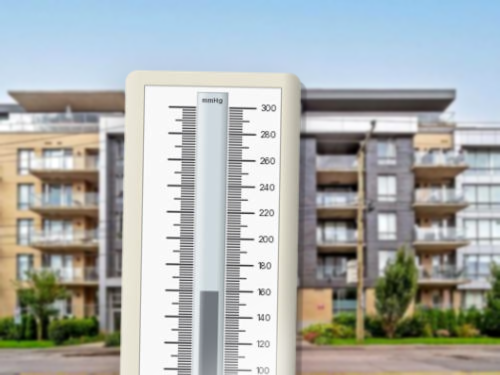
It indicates 160; mmHg
